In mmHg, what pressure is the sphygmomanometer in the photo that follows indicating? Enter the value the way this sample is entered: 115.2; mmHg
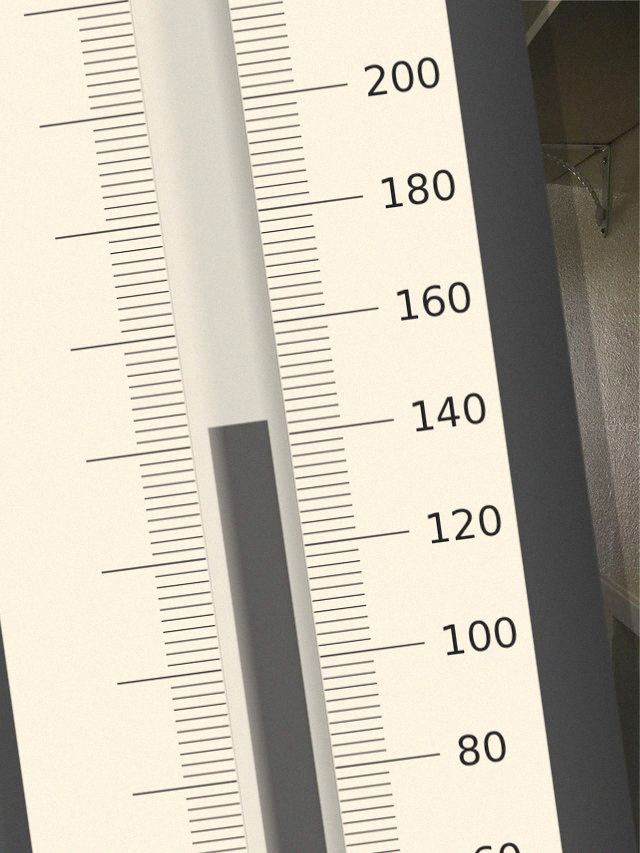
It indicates 143; mmHg
